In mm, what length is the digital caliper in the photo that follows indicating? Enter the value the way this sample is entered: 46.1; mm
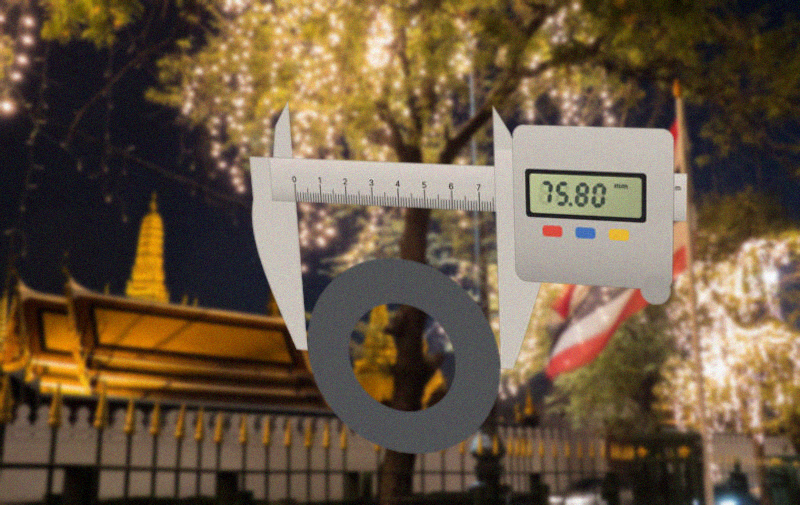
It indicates 75.80; mm
